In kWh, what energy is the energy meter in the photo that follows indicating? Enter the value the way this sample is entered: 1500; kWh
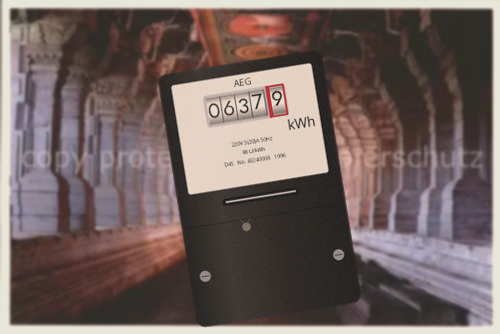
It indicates 637.9; kWh
